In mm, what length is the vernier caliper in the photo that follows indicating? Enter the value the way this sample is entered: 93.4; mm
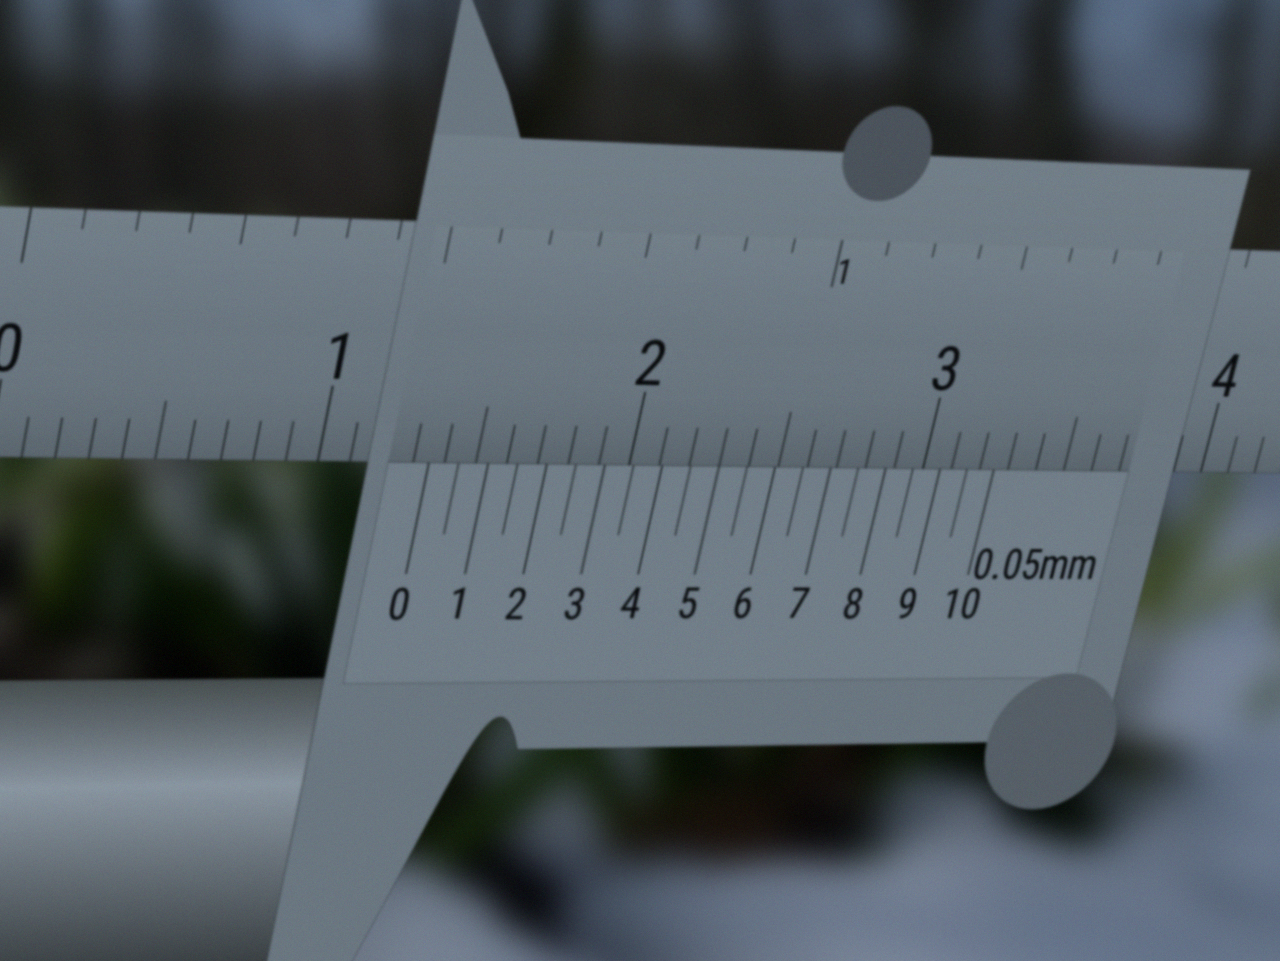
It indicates 13.5; mm
